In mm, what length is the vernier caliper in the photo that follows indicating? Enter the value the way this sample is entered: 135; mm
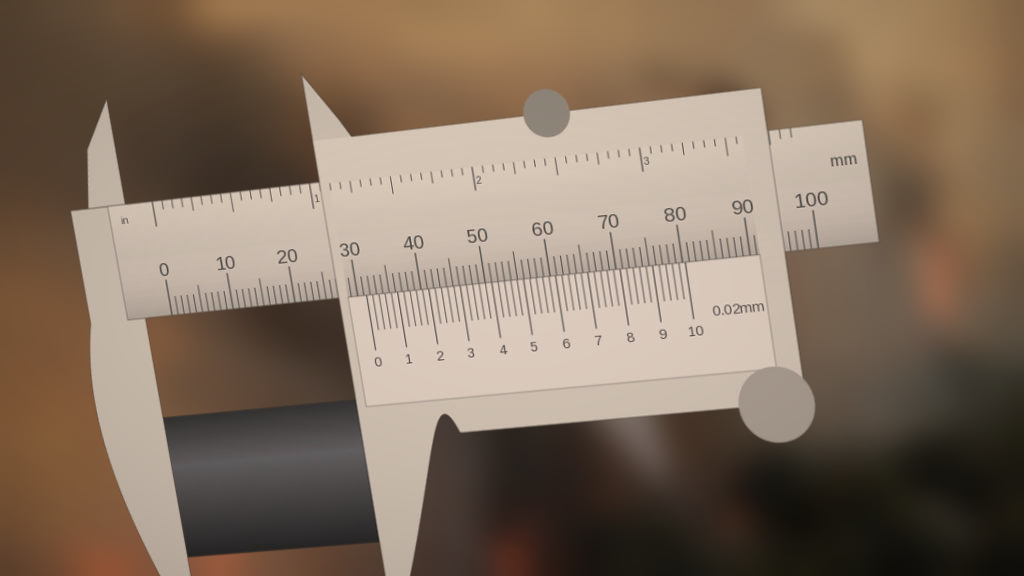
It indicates 31.4; mm
